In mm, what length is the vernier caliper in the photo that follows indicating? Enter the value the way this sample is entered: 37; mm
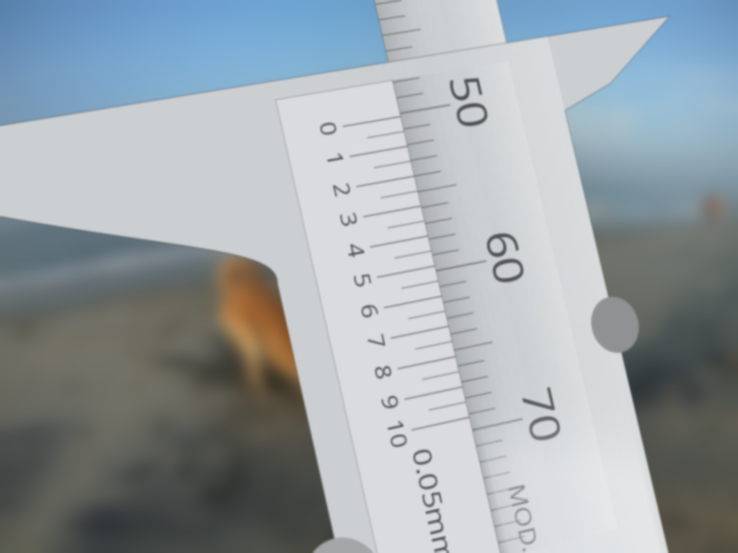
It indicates 50.2; mm
